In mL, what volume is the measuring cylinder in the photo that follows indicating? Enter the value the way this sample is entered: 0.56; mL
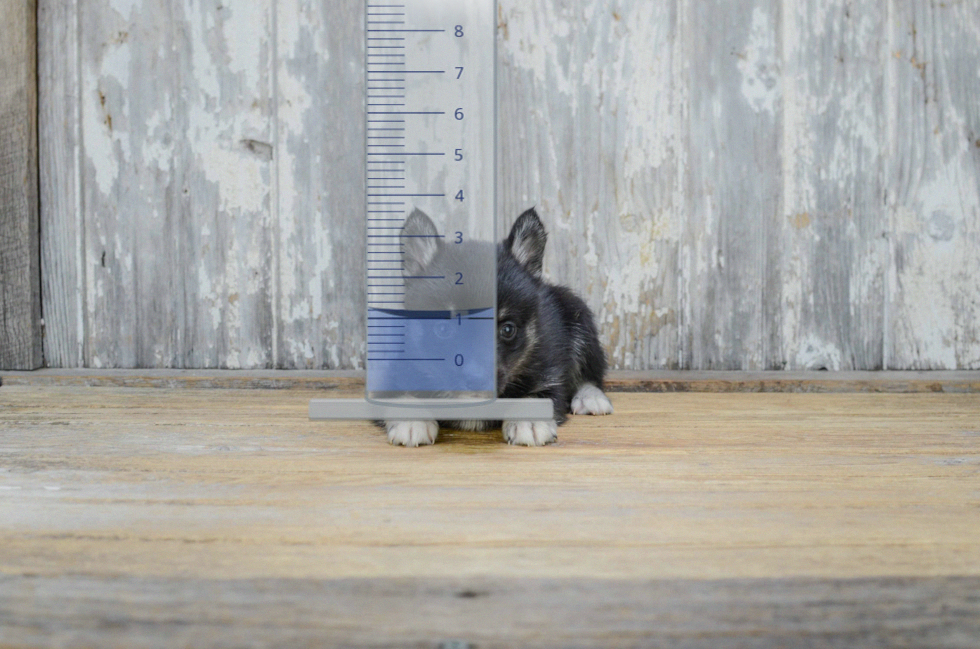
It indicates 1; mL
